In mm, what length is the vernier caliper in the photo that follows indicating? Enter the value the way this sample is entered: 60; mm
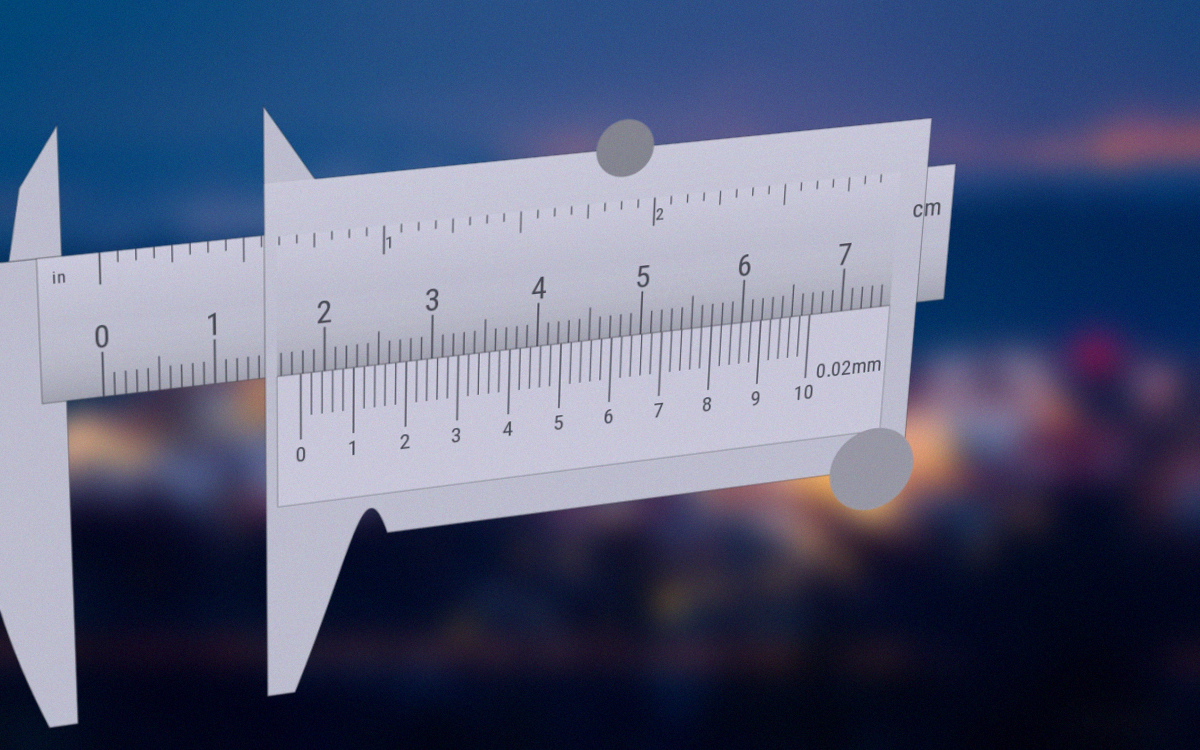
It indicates 17.8; mm
